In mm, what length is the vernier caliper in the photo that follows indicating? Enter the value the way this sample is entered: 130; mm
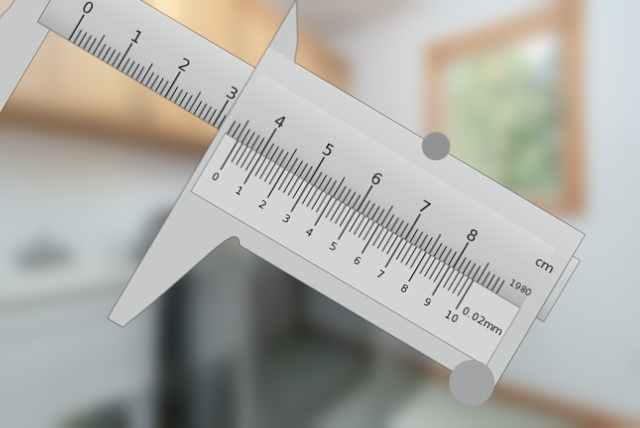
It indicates 35.2; mm
